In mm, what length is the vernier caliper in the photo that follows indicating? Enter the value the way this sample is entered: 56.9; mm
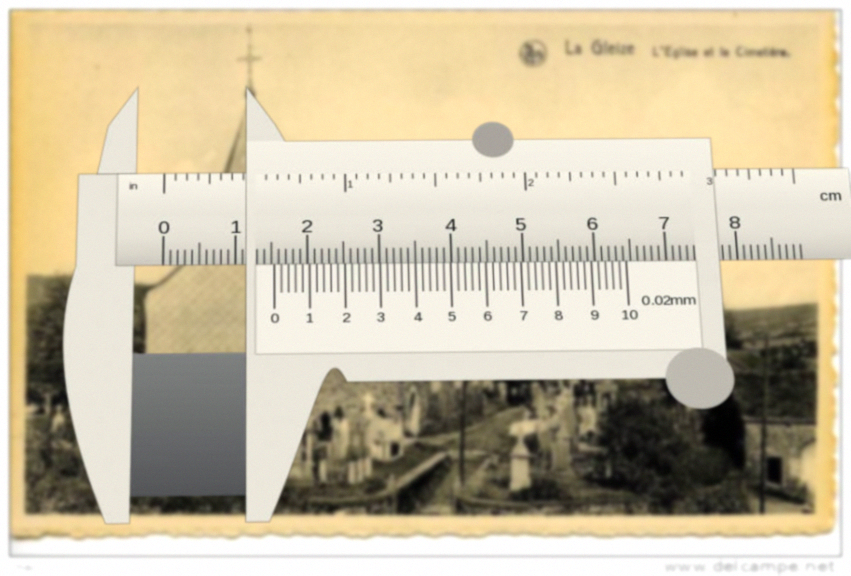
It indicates 15.4; mm
